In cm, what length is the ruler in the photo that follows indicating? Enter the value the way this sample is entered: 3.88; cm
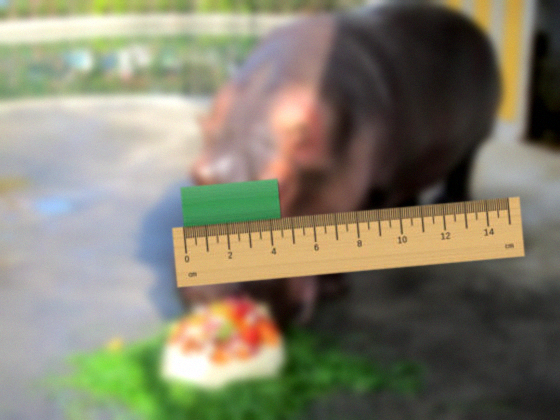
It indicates 4.5; cm
